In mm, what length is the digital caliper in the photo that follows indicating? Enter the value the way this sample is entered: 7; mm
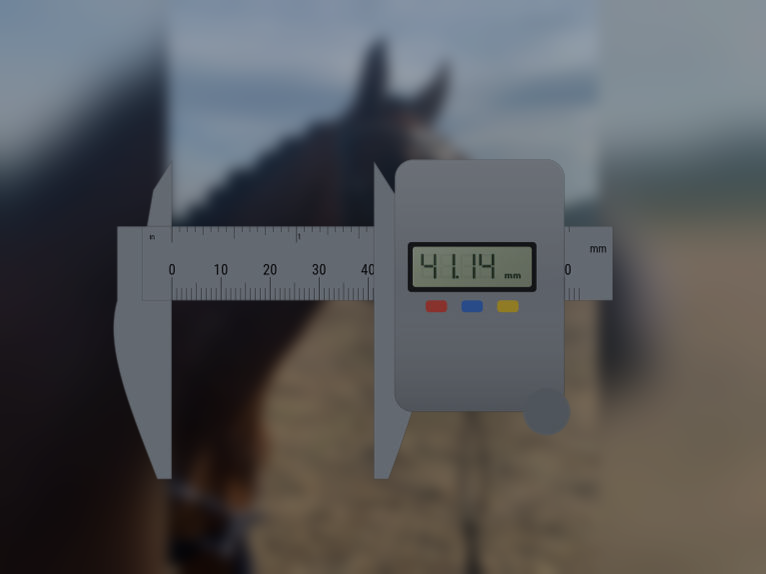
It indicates 41.14; mm
